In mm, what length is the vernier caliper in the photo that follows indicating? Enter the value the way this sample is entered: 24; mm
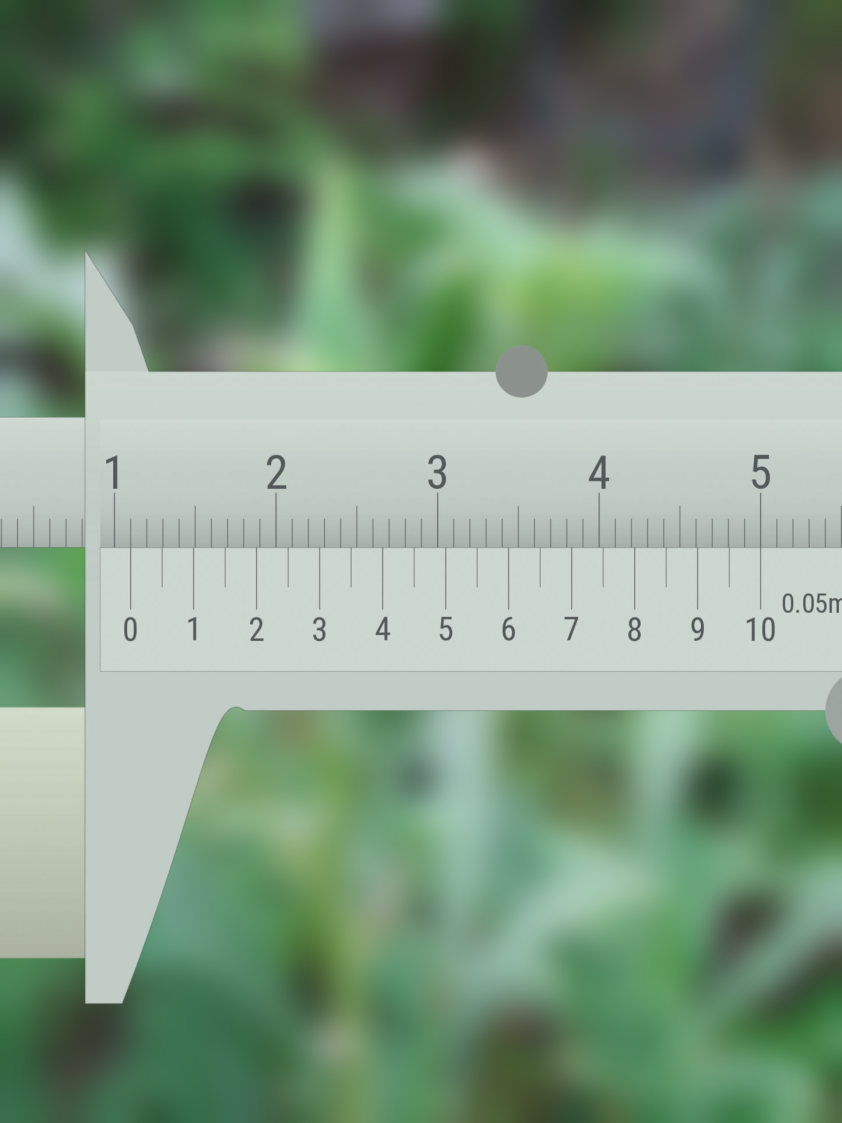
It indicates 11.0; mm
